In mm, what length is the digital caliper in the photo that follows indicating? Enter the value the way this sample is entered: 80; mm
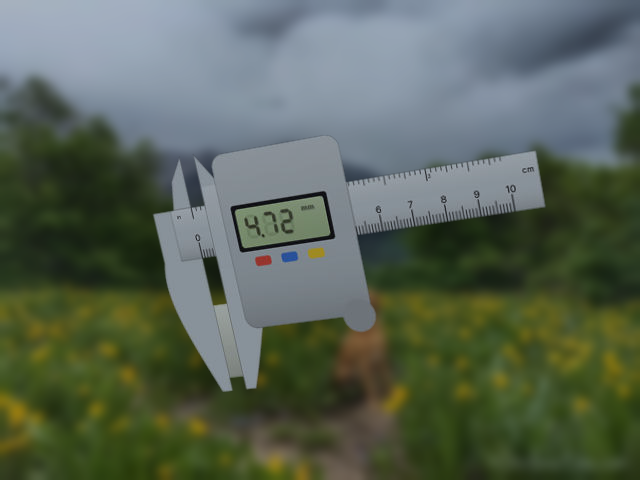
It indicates 4.72; mm
